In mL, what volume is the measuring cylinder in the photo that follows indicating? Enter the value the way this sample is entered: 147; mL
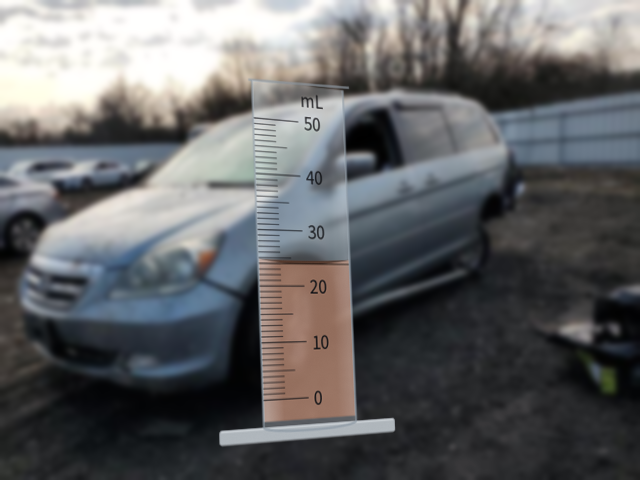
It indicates 24; mL
